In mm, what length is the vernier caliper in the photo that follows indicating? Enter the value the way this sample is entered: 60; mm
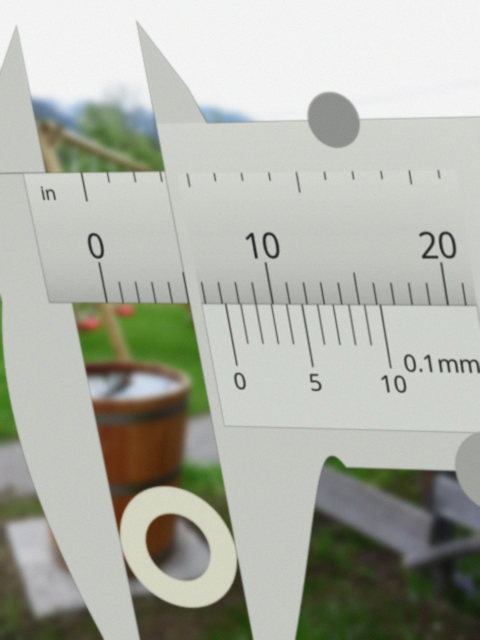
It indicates 7.2; mm
